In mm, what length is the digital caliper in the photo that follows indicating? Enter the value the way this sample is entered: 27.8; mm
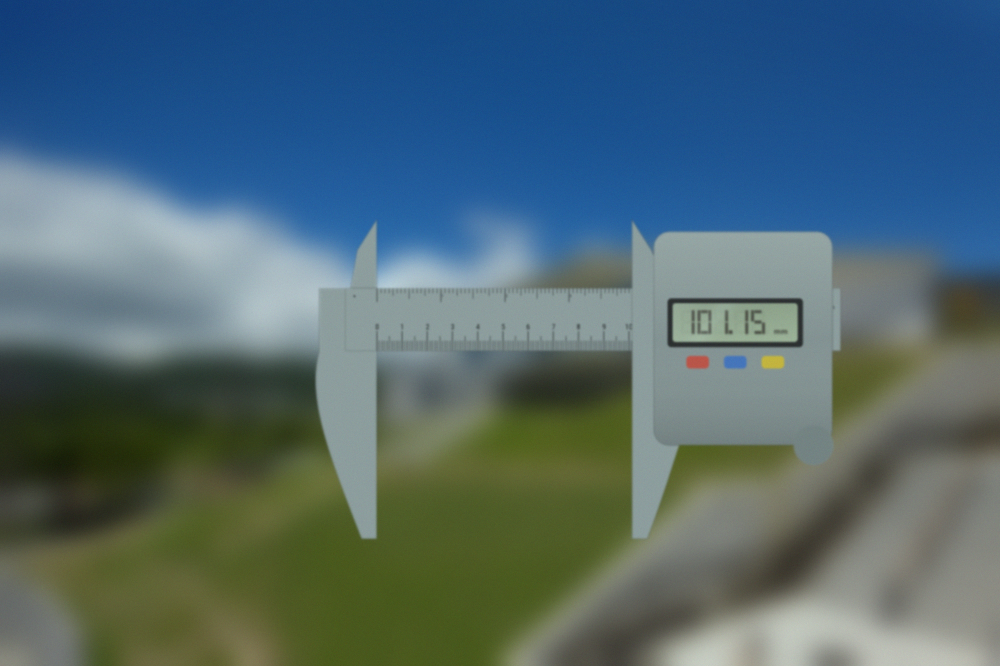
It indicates 101.15; mm
